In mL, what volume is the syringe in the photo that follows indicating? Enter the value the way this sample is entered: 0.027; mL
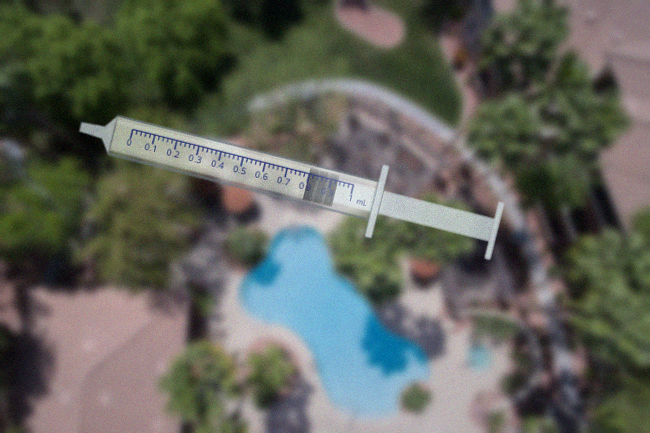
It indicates 0.8; mL
